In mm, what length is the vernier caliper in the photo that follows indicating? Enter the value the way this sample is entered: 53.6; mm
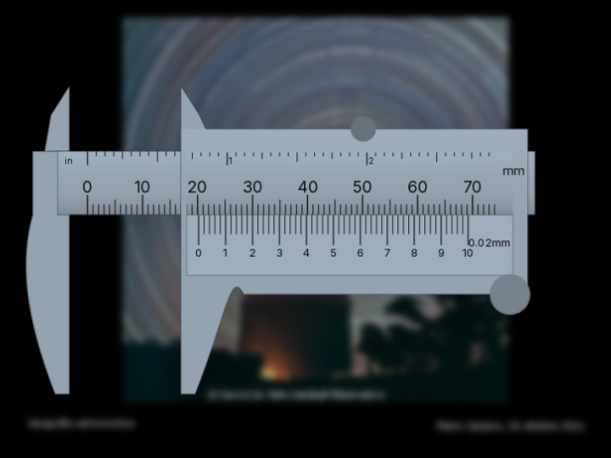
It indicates 20.2; mm
